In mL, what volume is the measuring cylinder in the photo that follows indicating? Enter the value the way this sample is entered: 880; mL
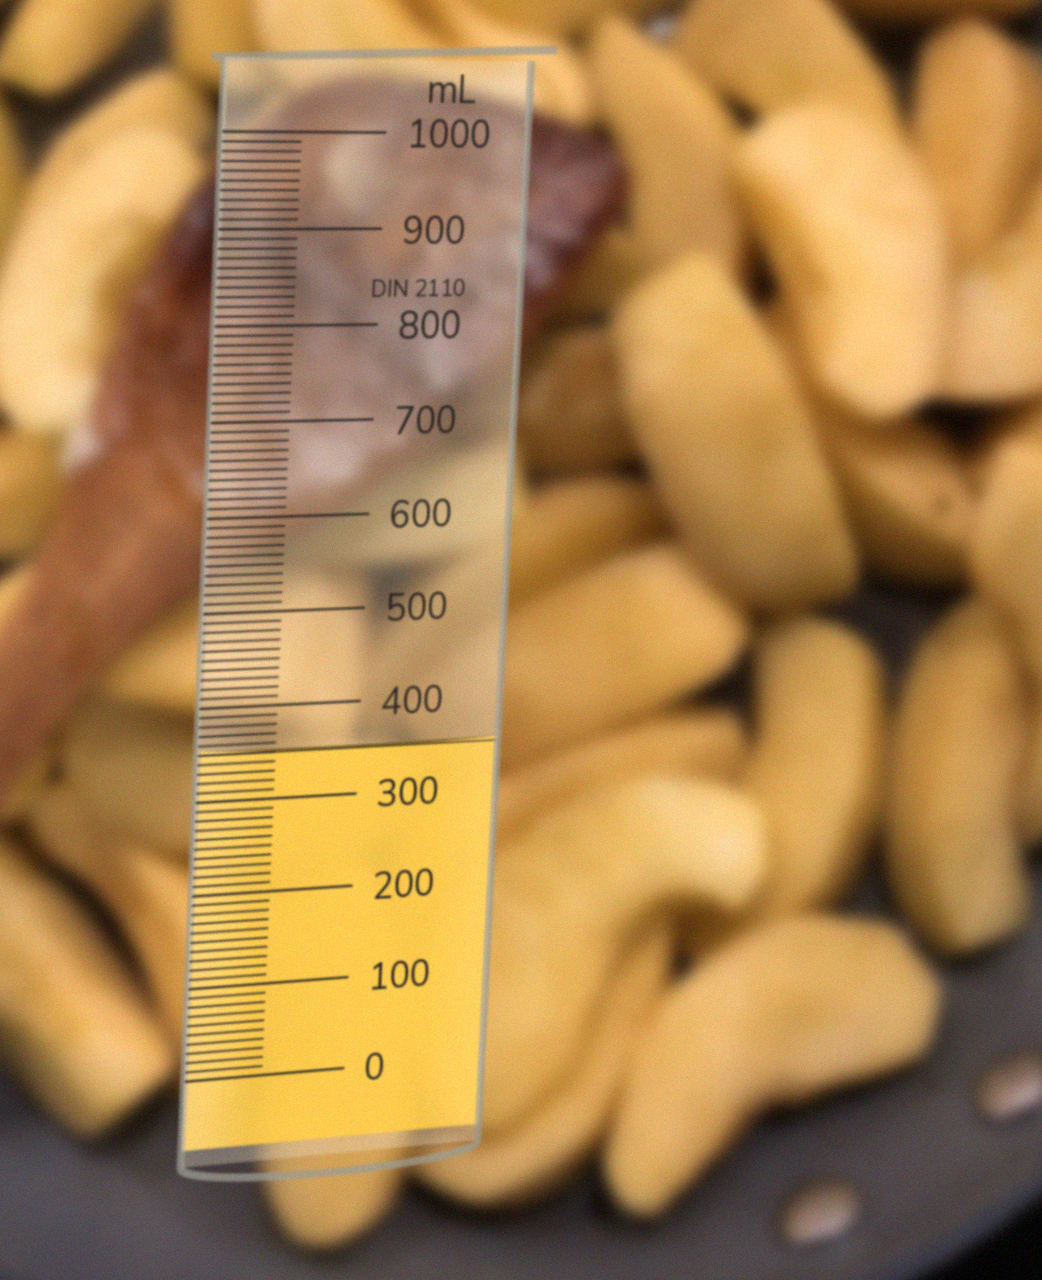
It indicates 350; mL
